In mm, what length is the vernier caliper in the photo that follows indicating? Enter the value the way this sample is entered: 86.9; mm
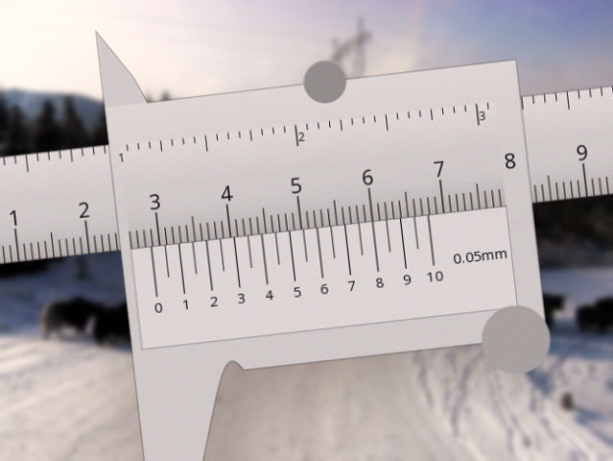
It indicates 28.8; mm
